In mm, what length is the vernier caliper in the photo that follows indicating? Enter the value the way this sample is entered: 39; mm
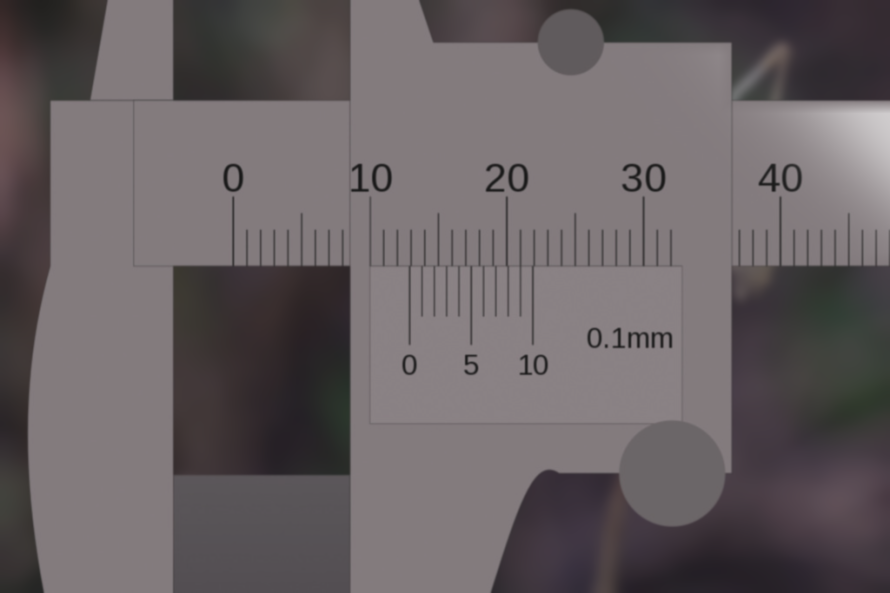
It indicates 12.9; mm
